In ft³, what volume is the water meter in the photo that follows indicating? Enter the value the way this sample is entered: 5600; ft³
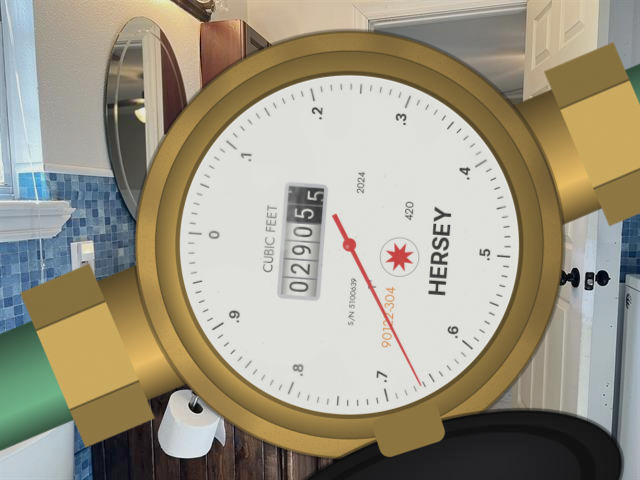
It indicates 29054.66; ft³
